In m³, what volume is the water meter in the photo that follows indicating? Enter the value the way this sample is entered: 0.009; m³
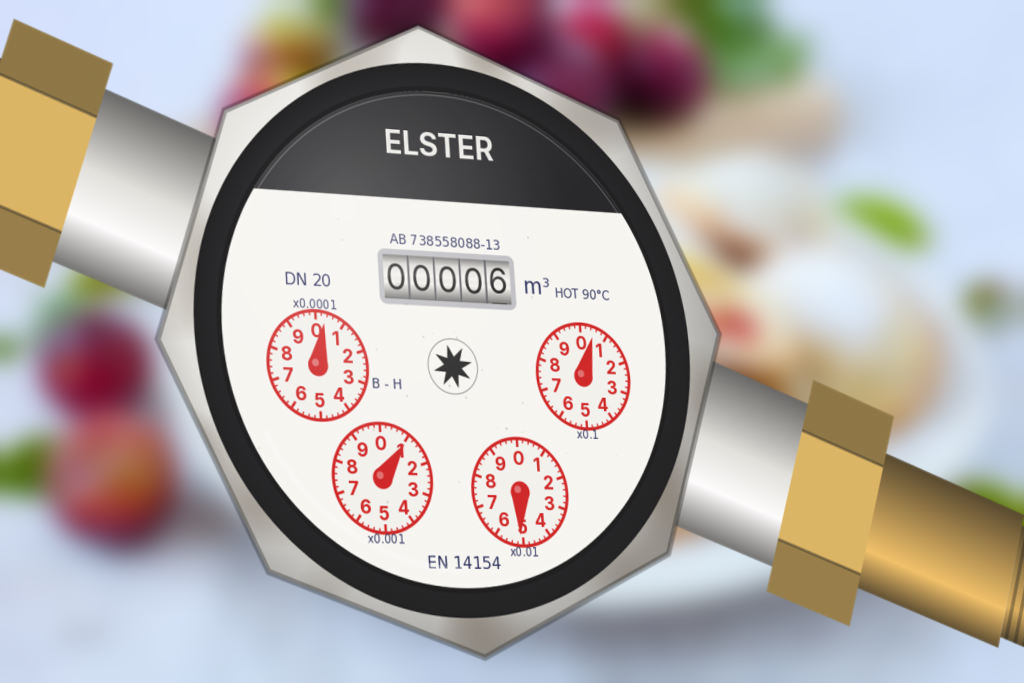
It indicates 6.0510; m³
